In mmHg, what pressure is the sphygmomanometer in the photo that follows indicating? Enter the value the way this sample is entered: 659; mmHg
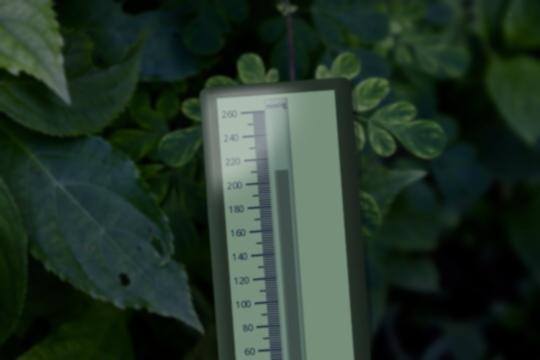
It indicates 210; mmHg
